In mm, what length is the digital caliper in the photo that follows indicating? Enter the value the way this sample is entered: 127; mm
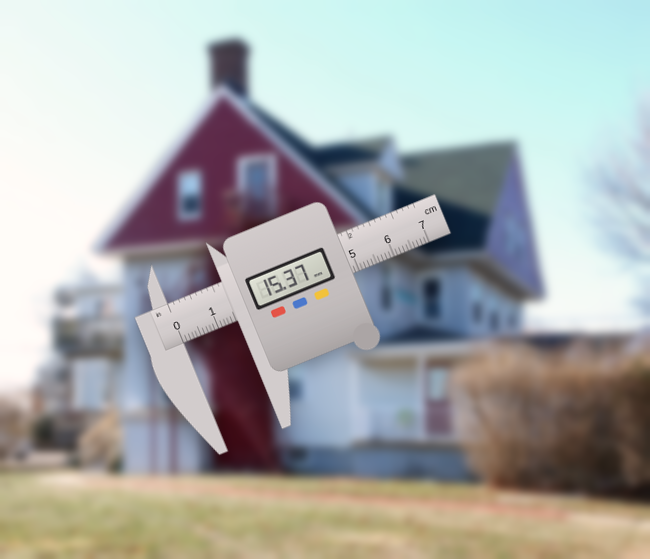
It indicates 15.37; mm
